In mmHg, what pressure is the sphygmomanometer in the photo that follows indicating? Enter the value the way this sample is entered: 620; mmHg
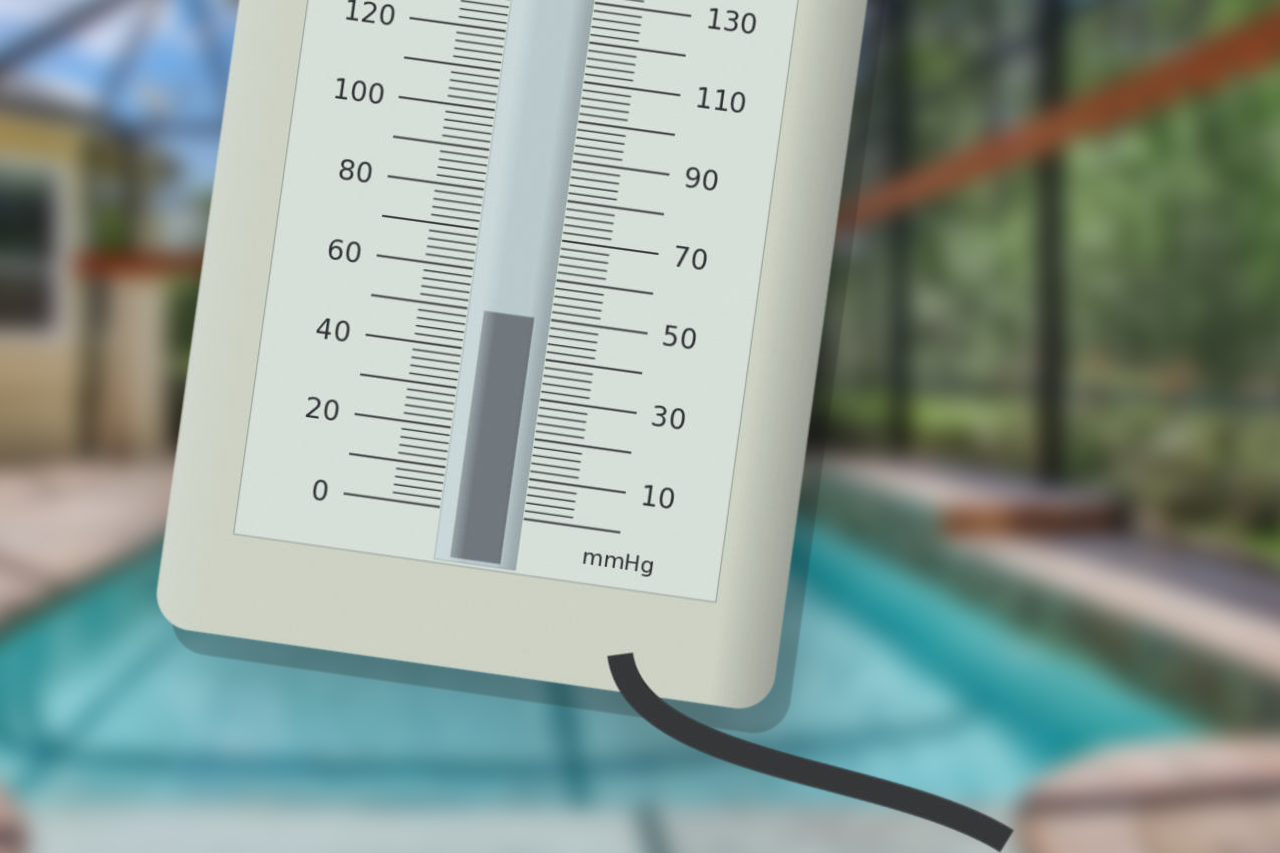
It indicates 50; mmHg
